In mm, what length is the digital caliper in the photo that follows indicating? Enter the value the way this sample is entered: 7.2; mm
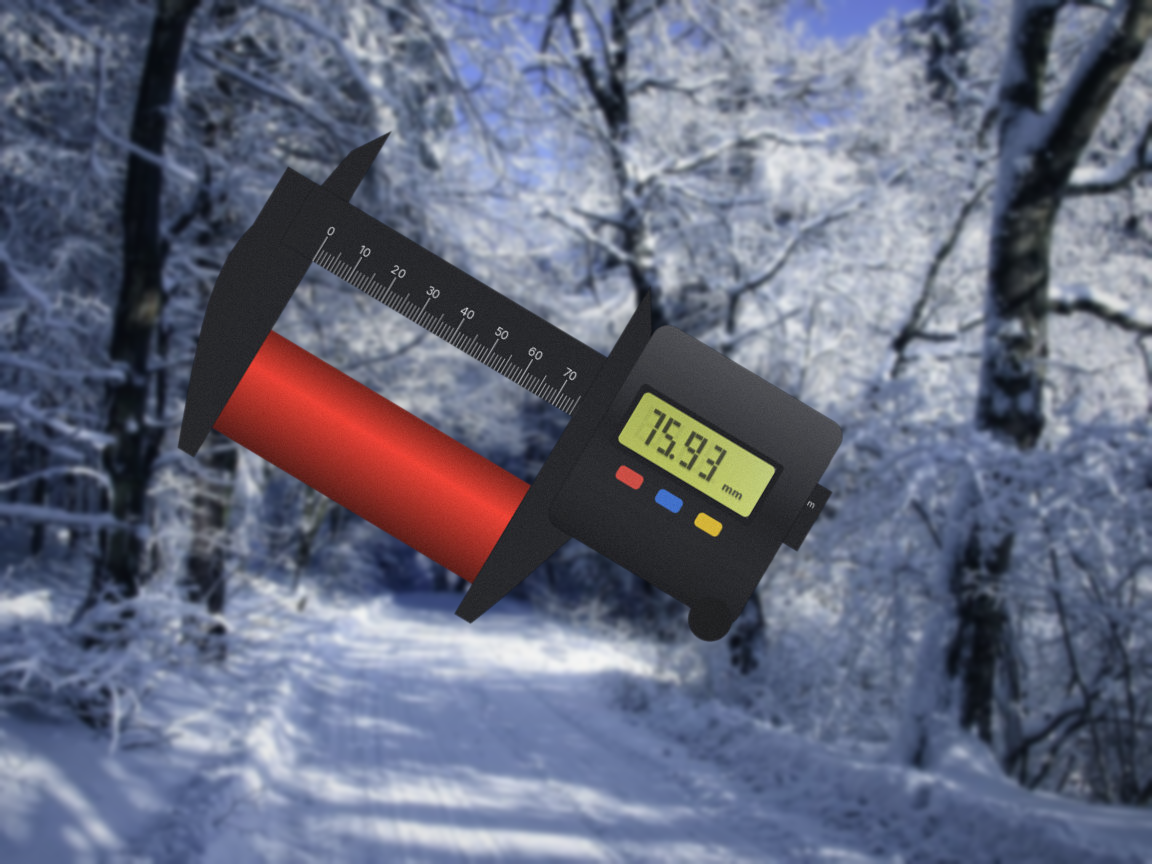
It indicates 75.93; mm
